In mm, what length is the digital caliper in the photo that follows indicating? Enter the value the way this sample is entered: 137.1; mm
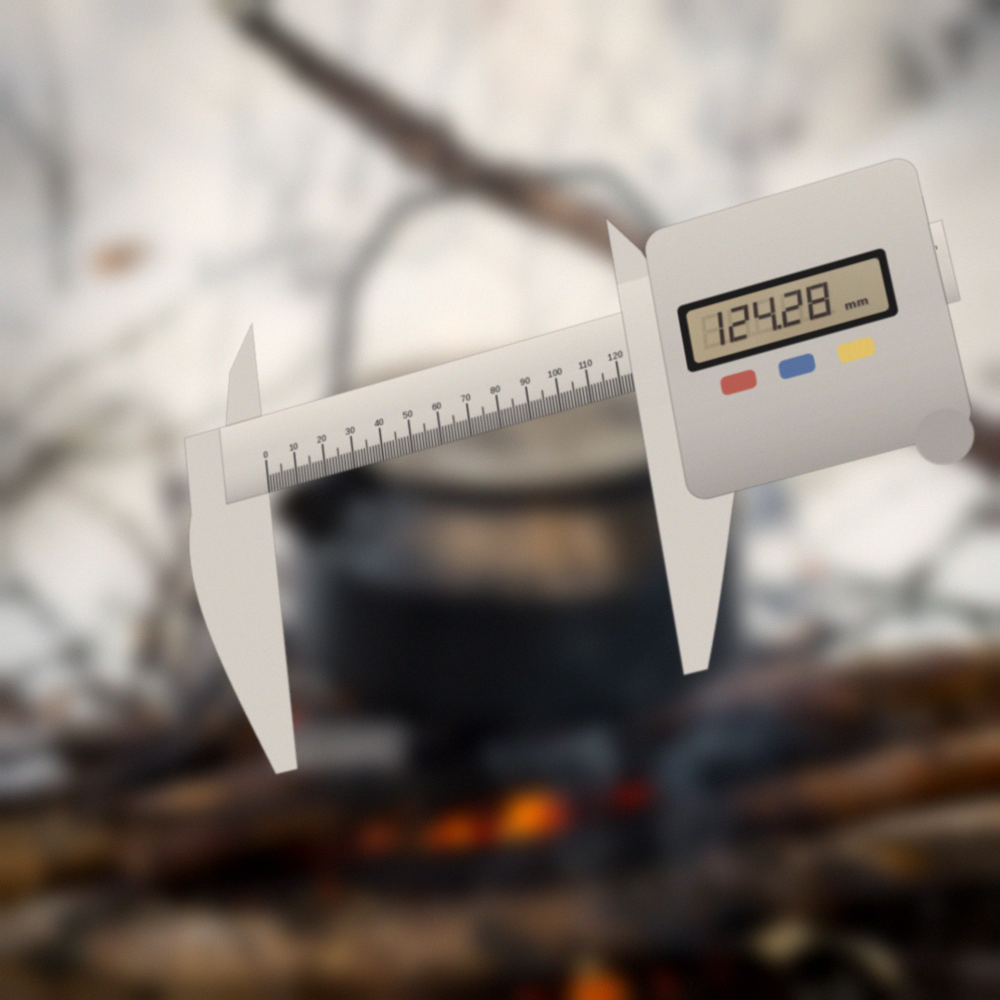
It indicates 124.28; mm
